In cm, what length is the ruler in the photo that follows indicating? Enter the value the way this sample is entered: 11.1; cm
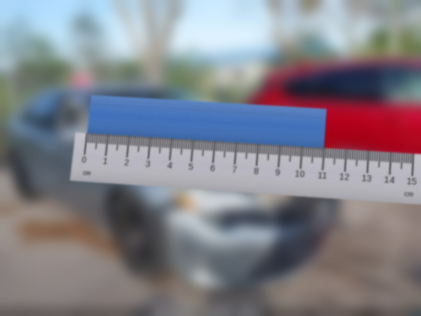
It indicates 11; cm
